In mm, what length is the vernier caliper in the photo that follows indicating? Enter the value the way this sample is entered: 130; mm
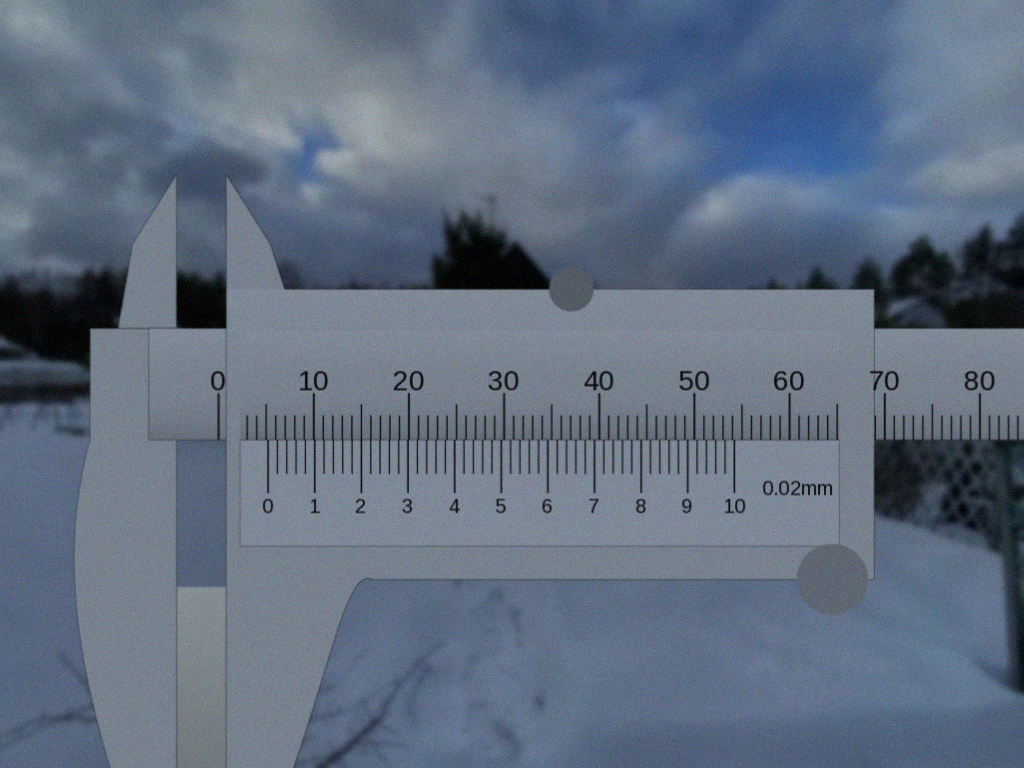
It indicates 5.2; mm
